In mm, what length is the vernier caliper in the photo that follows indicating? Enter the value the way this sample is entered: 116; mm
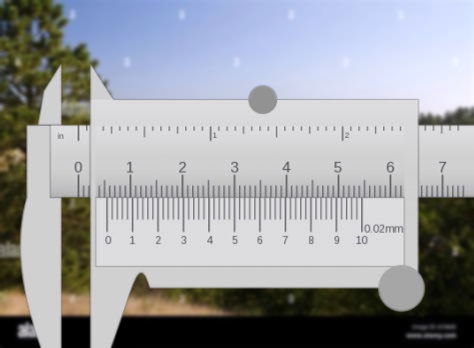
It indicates 5.5; mm
